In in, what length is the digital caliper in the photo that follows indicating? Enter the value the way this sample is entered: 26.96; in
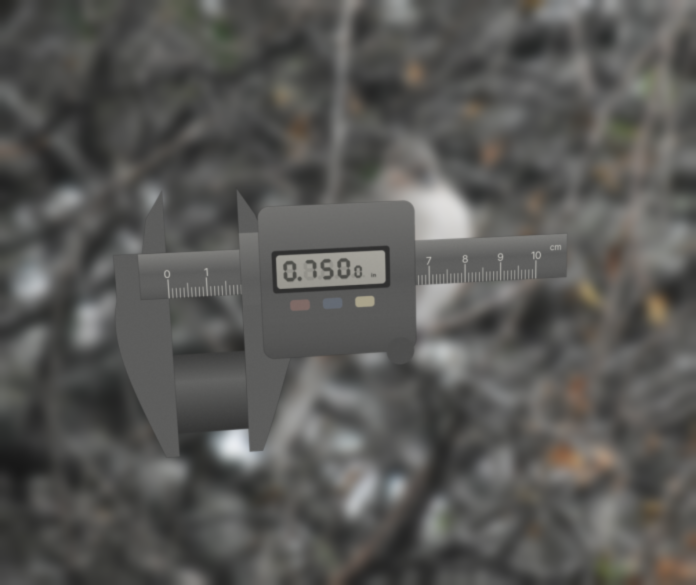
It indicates 0.7500; in
